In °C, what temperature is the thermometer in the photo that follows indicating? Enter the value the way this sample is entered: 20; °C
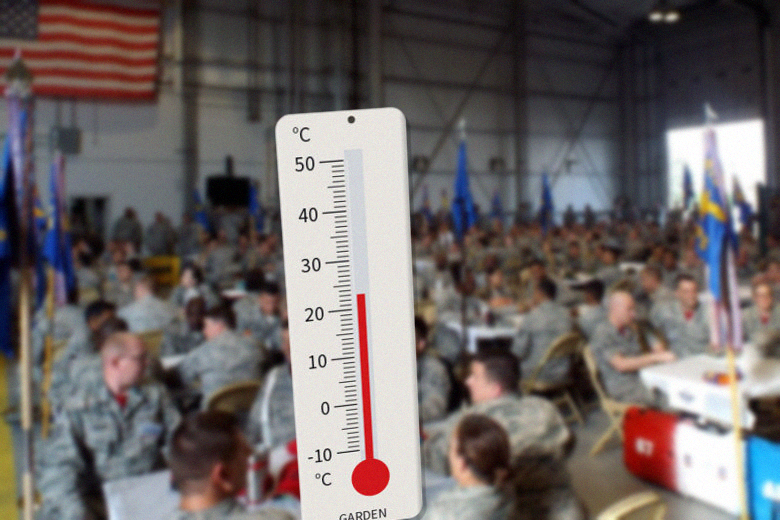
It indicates 23; °C
